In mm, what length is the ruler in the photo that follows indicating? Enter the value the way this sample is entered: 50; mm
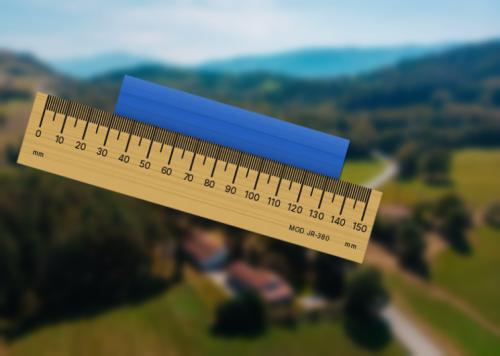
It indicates 105; mm
